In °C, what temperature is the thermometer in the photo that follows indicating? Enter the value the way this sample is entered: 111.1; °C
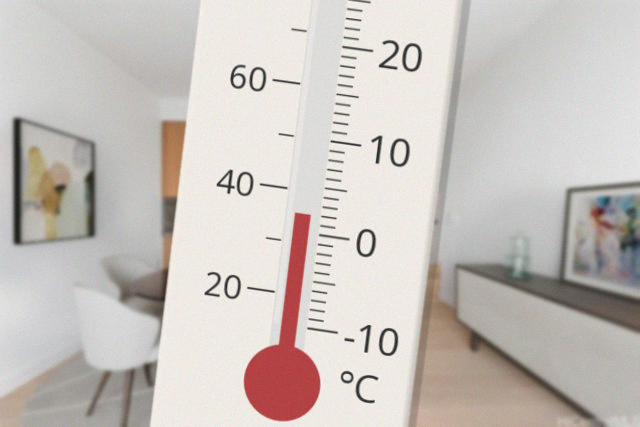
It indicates 2; °C
